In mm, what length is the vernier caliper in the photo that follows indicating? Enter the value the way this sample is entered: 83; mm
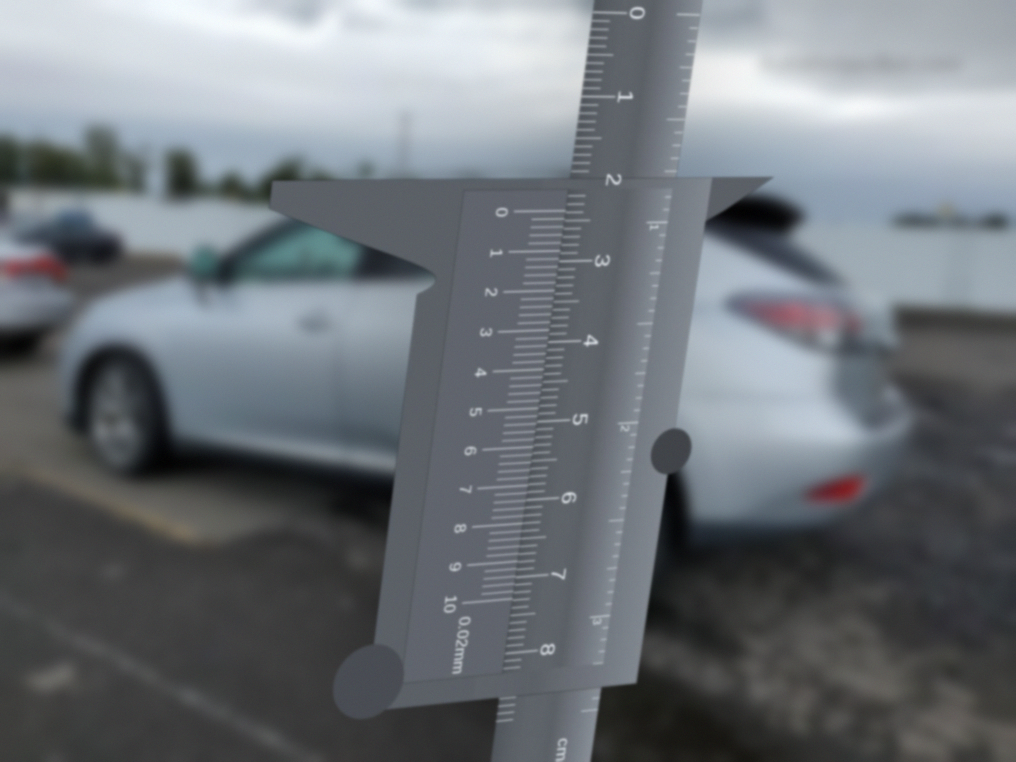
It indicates 23.8; mm
